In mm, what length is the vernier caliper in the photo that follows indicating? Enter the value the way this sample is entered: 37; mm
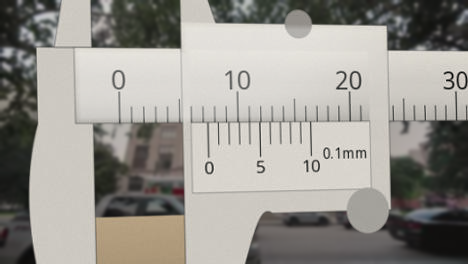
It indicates 7.4; mm
